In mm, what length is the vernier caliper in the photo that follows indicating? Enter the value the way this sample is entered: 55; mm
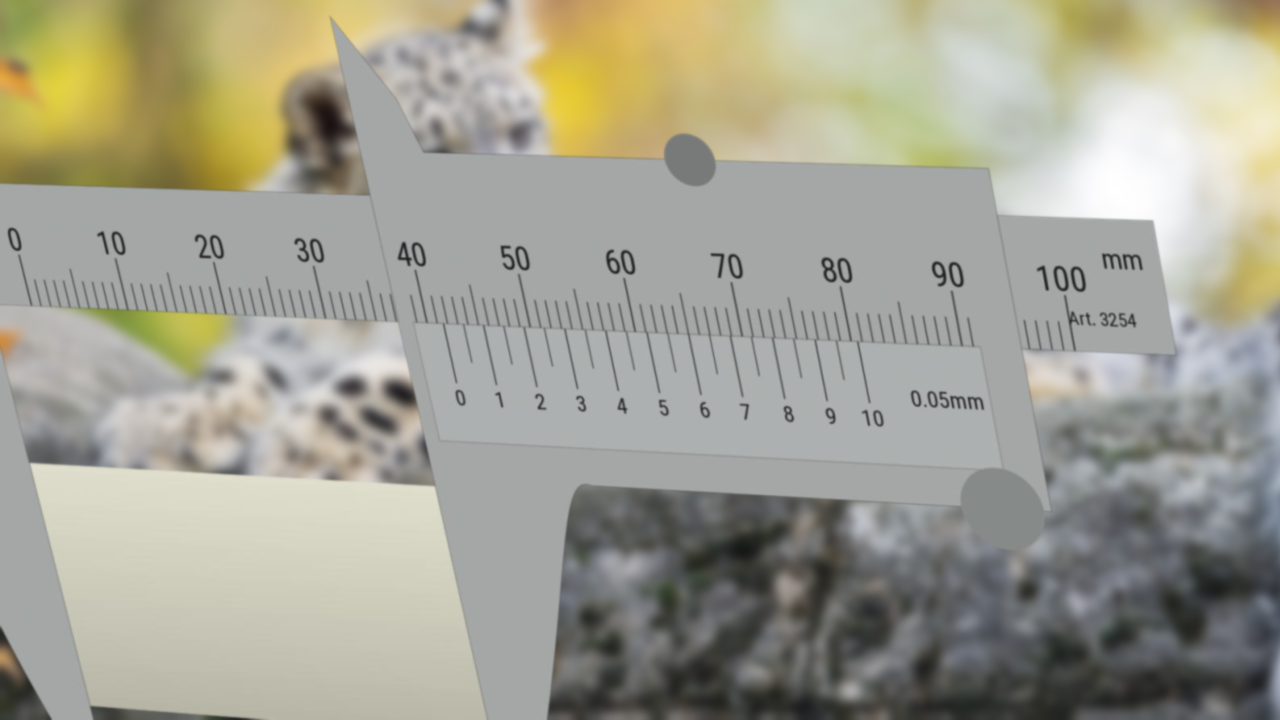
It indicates 41.6; mm
